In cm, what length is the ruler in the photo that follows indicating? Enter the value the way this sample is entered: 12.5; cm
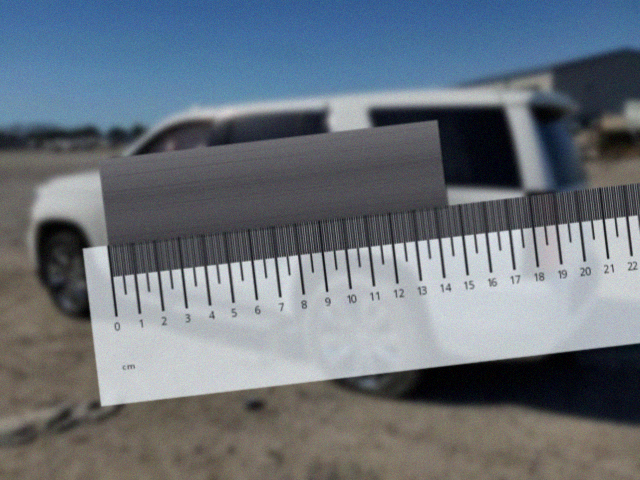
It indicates 14.5; cm
